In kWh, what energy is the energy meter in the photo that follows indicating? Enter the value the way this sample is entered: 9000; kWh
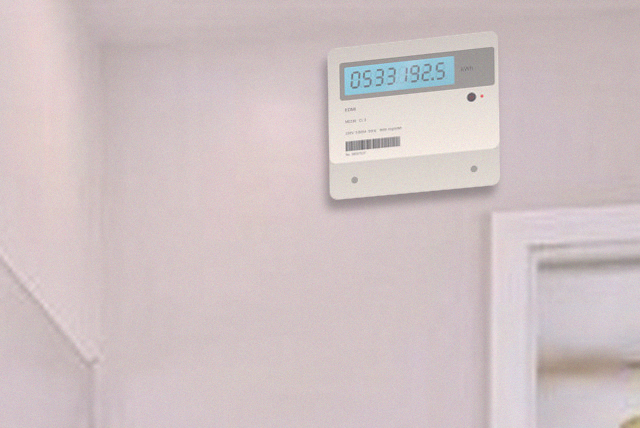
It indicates 533192.5; kWh
